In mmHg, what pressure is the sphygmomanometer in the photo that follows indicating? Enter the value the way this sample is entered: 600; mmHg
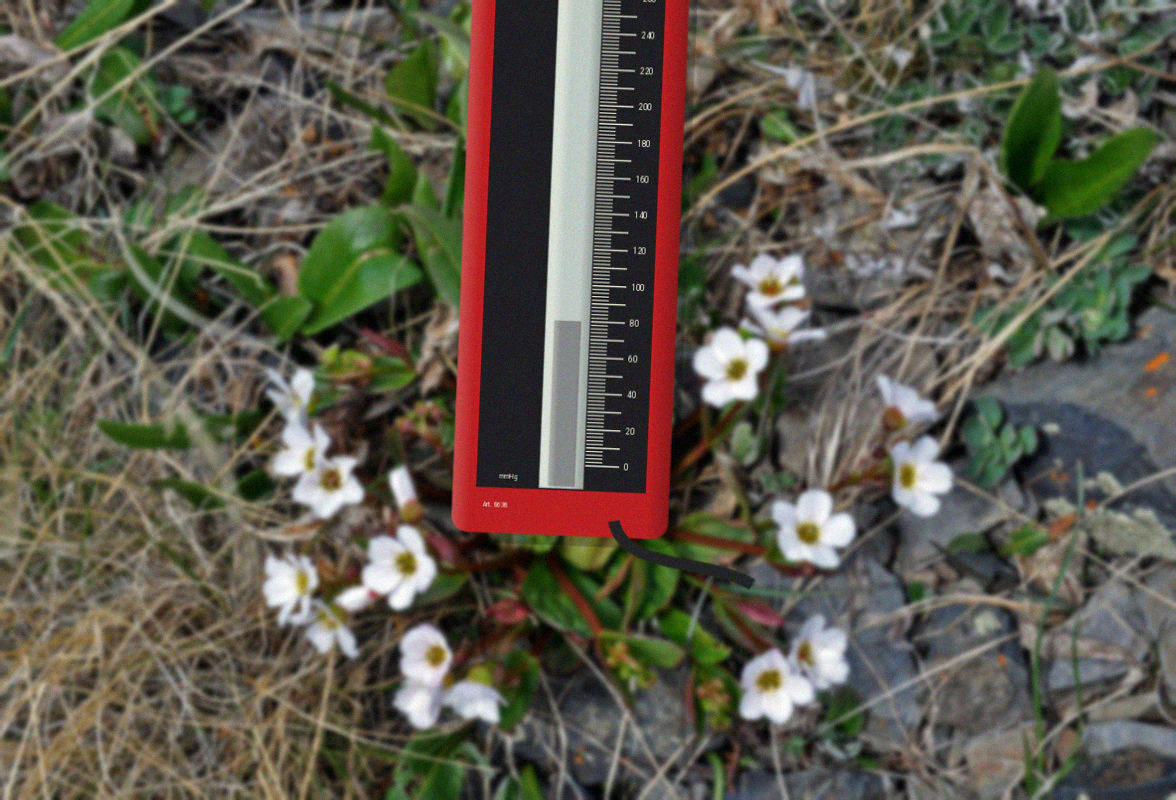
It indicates 80; mmHg
